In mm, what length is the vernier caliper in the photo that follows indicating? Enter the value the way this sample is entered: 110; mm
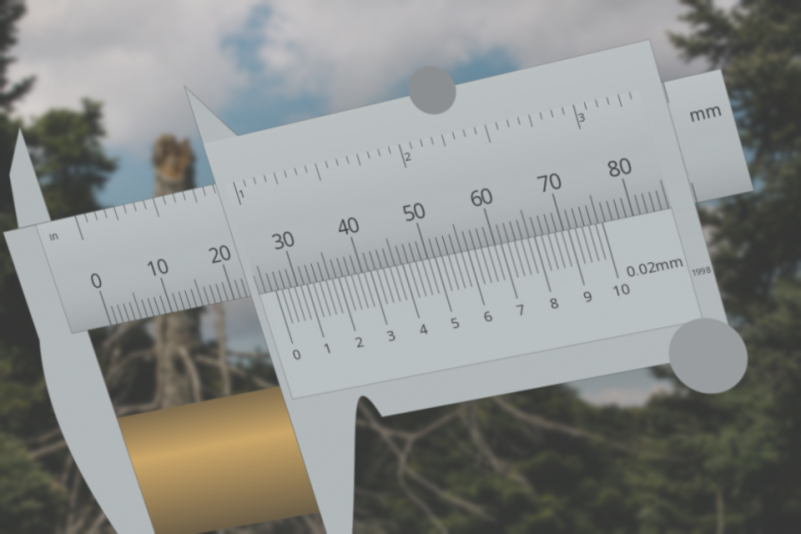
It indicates 26.6; mm
